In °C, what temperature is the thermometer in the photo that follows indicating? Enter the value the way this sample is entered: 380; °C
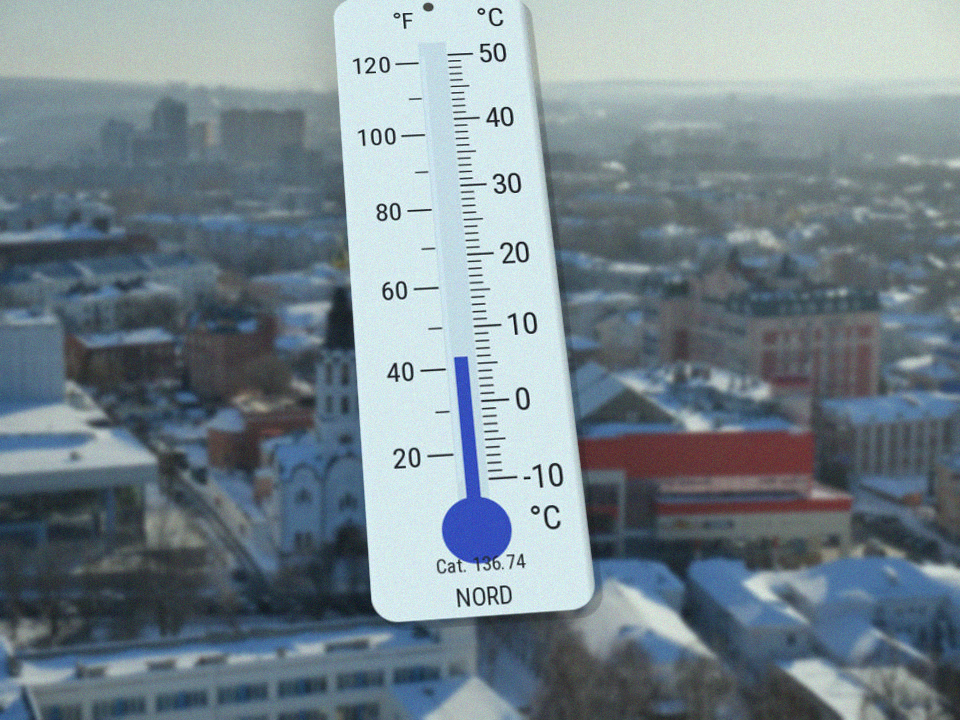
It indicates 6; °C
